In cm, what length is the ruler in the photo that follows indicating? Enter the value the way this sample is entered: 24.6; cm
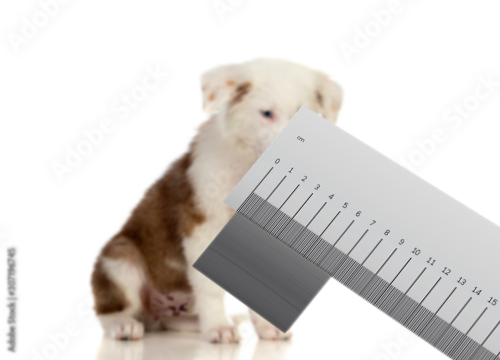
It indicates 7; cm
